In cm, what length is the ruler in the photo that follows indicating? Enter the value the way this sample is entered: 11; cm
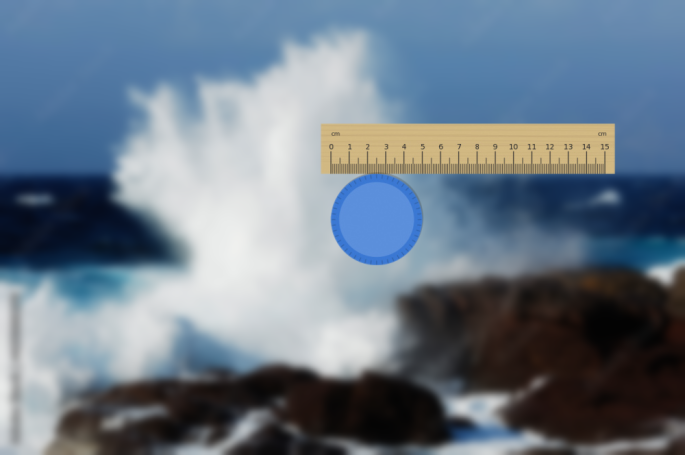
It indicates 5; cm
